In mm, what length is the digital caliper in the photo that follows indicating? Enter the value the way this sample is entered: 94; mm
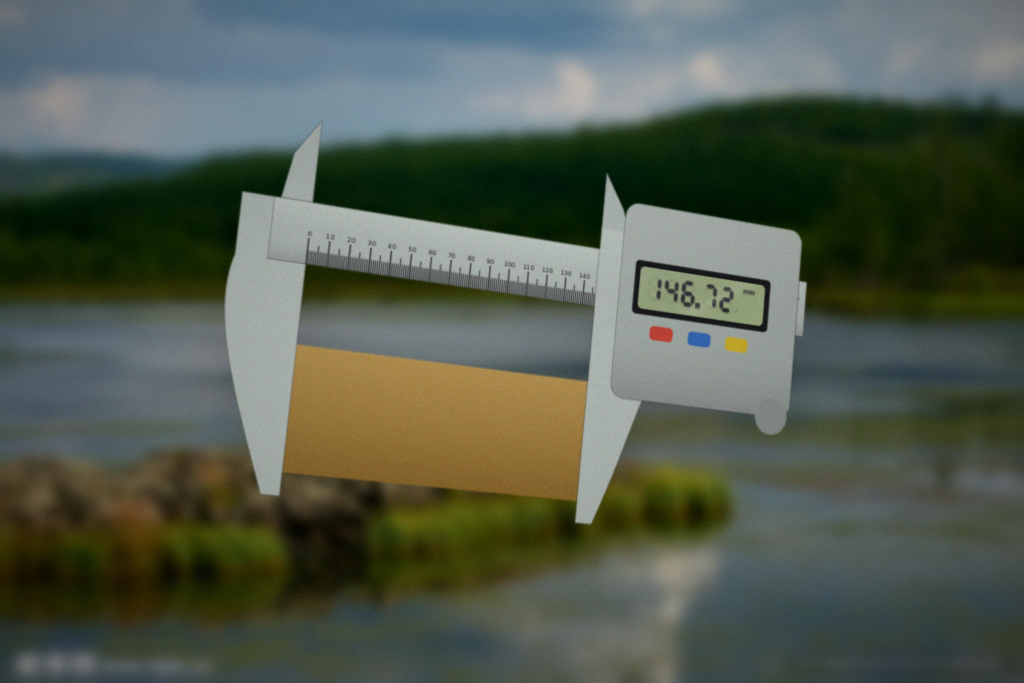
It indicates 146.72; mm
